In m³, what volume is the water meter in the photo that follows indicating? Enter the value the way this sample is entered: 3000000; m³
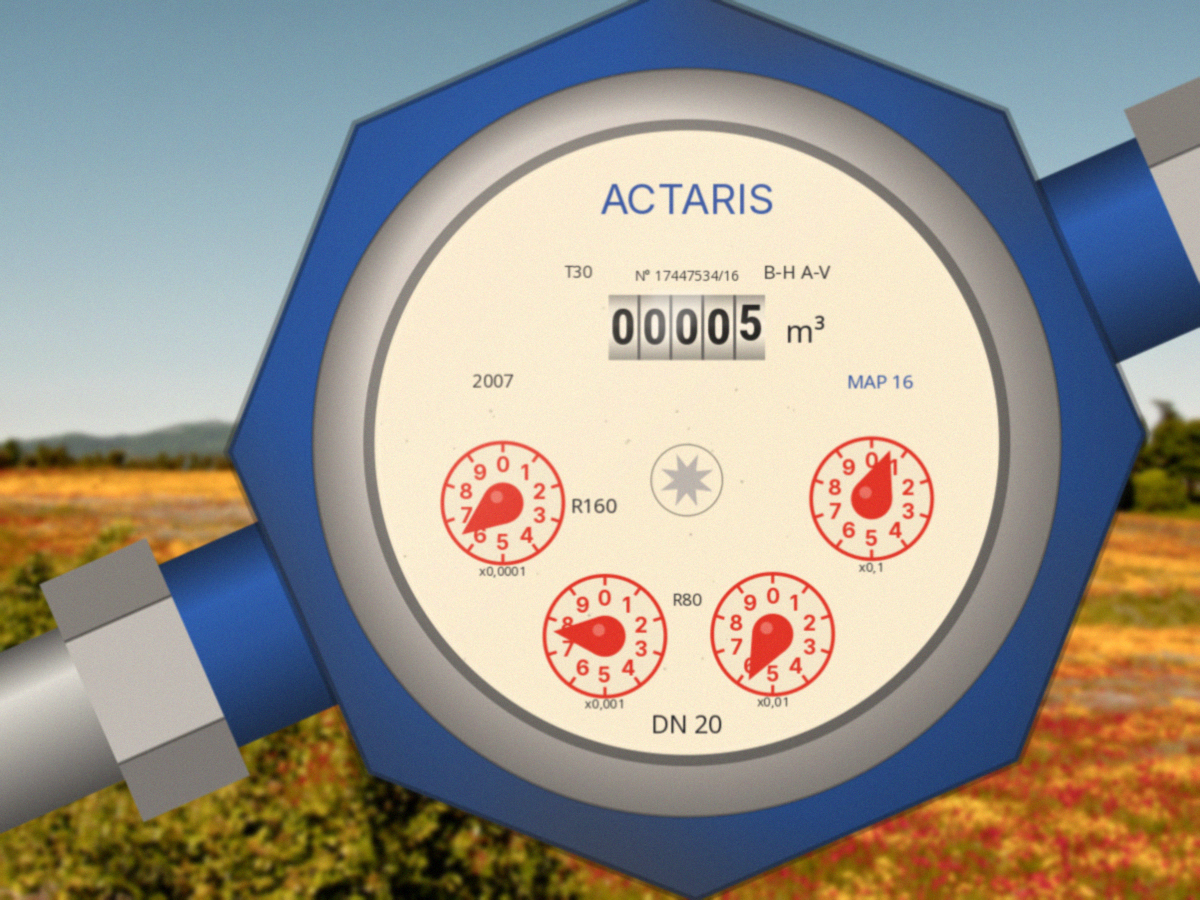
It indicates 5.0576; m³
